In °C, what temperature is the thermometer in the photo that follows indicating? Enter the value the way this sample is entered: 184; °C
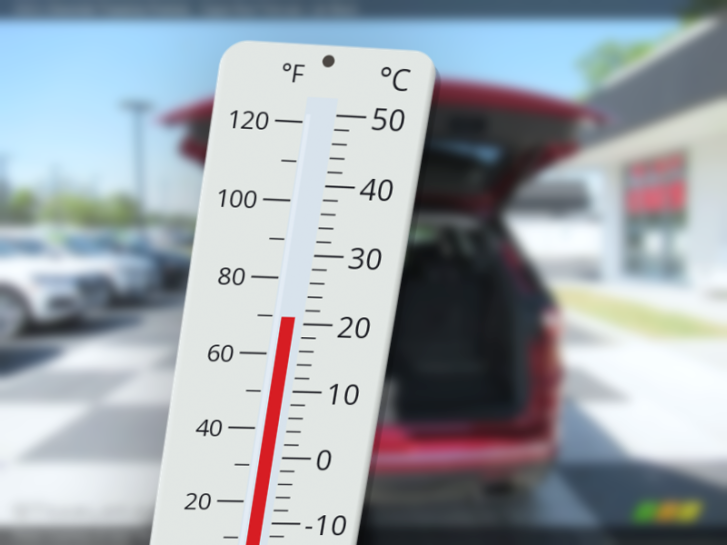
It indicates 21; °C
